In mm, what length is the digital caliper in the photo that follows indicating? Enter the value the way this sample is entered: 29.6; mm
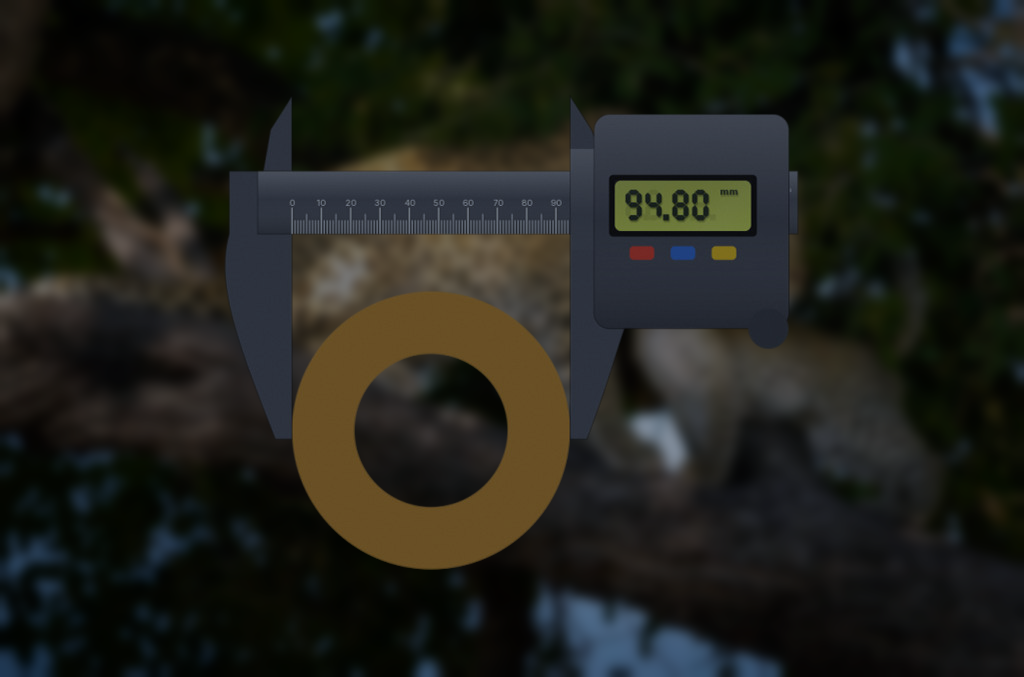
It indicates 94.80; mm
